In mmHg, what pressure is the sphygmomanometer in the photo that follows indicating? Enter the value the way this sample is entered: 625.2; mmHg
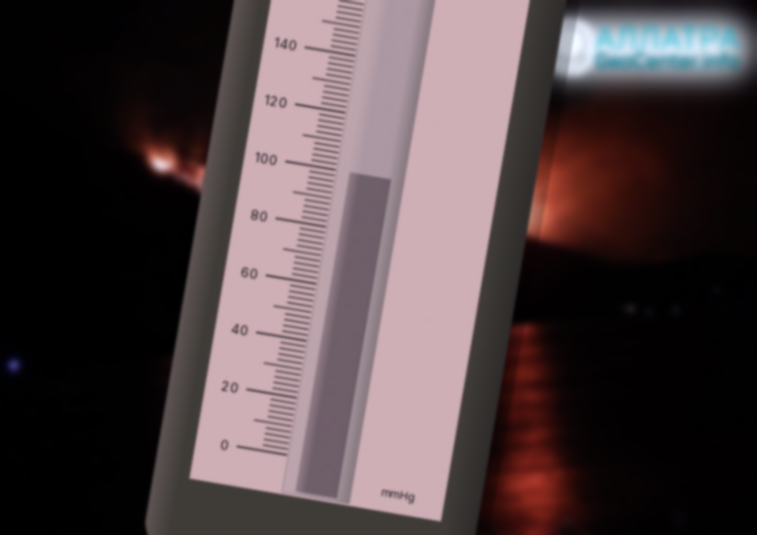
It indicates 100; mmHg
